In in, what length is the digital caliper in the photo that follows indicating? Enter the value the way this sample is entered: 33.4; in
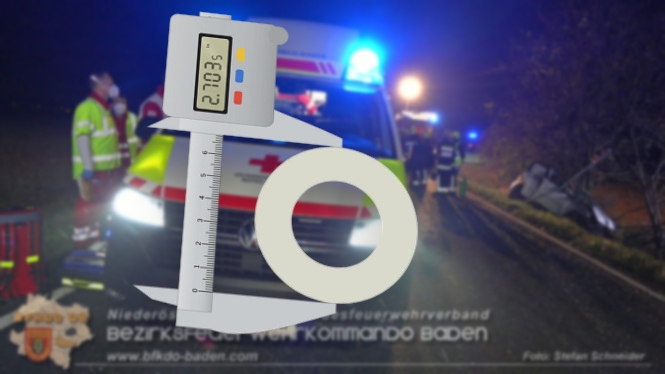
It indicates 2.7035; in
